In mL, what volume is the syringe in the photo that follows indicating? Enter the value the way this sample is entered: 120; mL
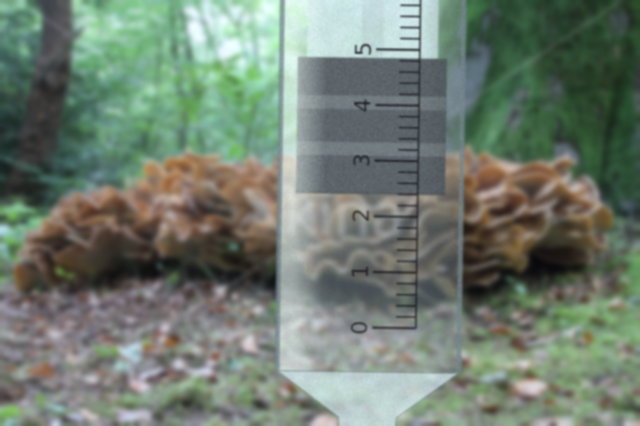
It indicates 2.4; mL
